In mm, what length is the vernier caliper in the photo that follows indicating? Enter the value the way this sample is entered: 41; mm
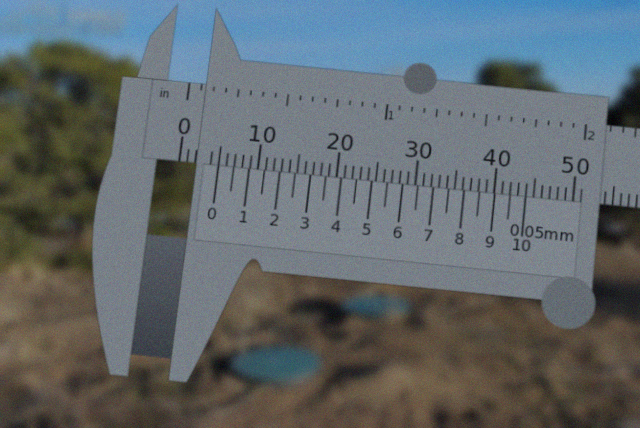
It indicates 5.0; mm
